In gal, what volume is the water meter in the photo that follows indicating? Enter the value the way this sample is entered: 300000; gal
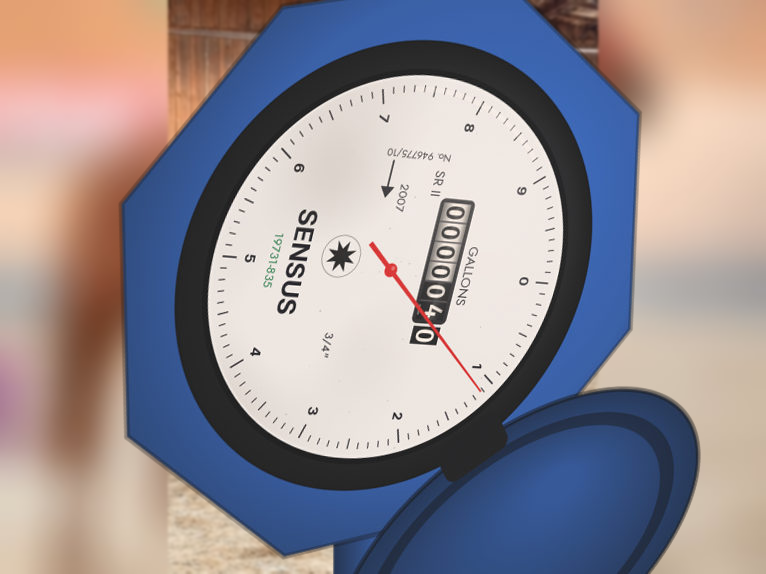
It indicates 41.1; gal
